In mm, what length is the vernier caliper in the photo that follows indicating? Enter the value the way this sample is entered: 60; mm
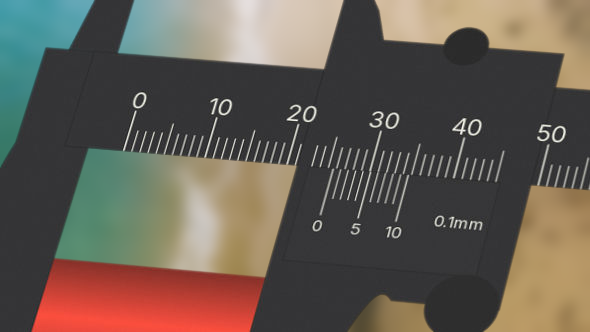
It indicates 25.6; mm
